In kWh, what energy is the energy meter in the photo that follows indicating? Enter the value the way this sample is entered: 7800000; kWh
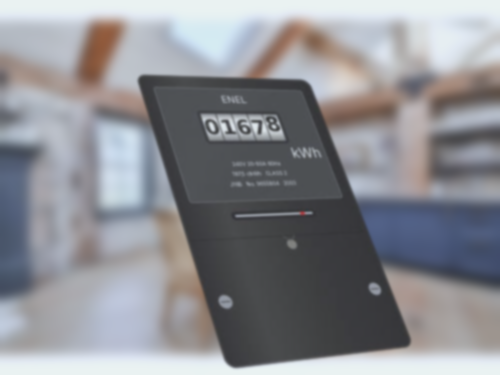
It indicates 1678; kWh
